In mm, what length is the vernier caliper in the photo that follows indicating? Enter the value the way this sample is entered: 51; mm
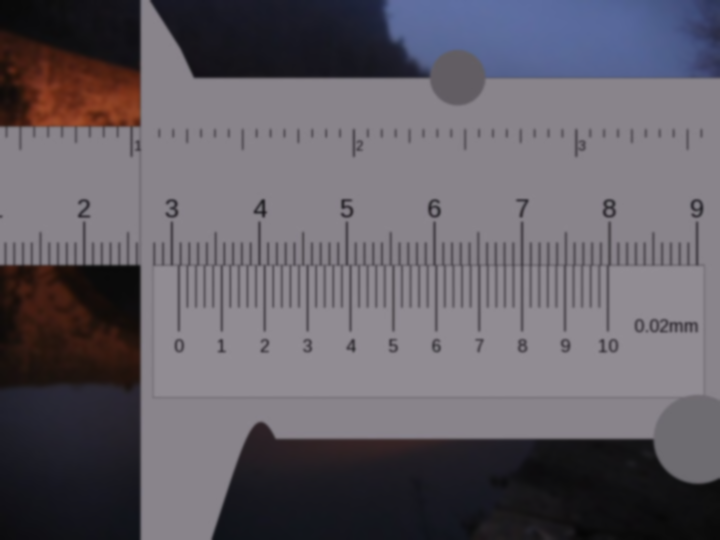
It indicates 30.8; mm
